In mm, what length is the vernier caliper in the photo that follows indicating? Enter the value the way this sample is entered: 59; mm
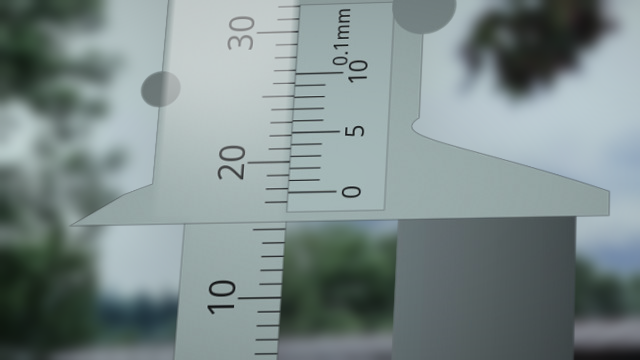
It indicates 17.7; mm
